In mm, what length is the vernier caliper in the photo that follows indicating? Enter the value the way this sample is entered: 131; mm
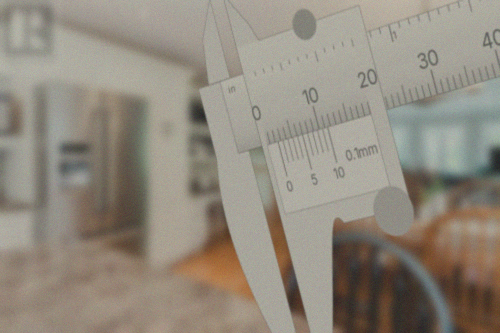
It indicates 2.5; mm
